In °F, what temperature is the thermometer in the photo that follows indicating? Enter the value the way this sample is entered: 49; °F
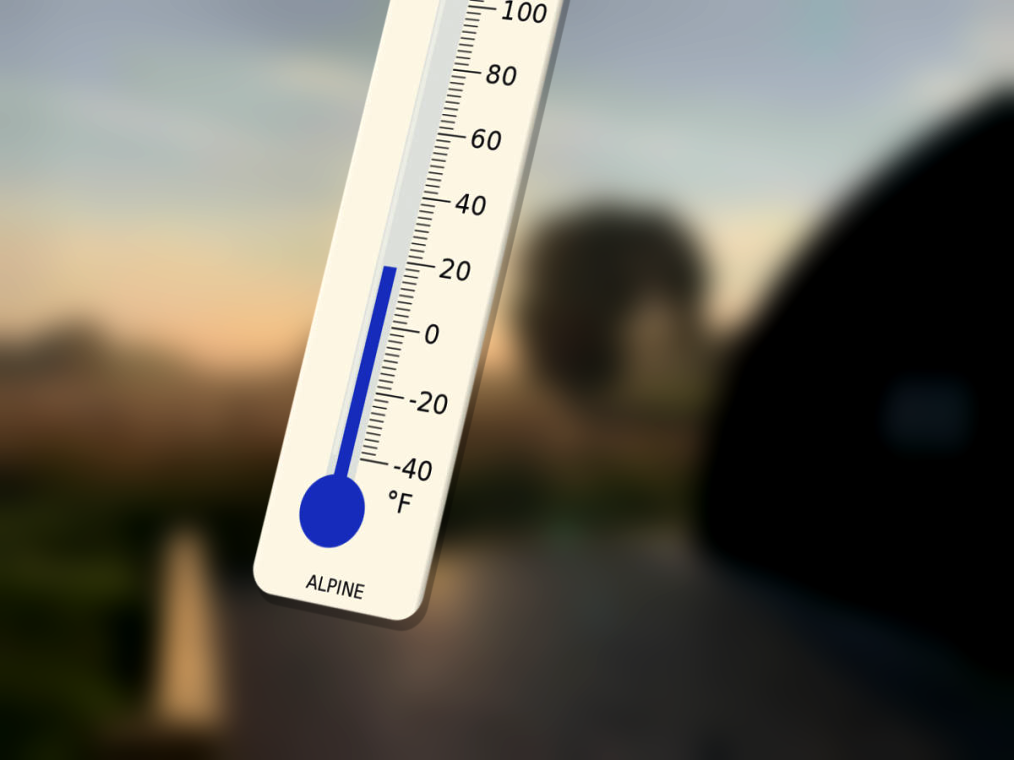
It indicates 18; °F
